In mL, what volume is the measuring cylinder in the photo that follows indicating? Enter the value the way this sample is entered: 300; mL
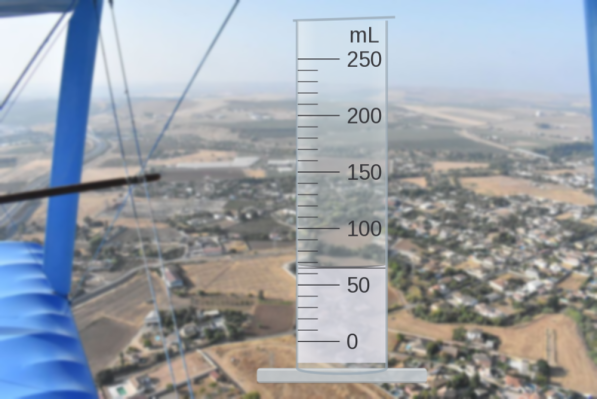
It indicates 65; mL
